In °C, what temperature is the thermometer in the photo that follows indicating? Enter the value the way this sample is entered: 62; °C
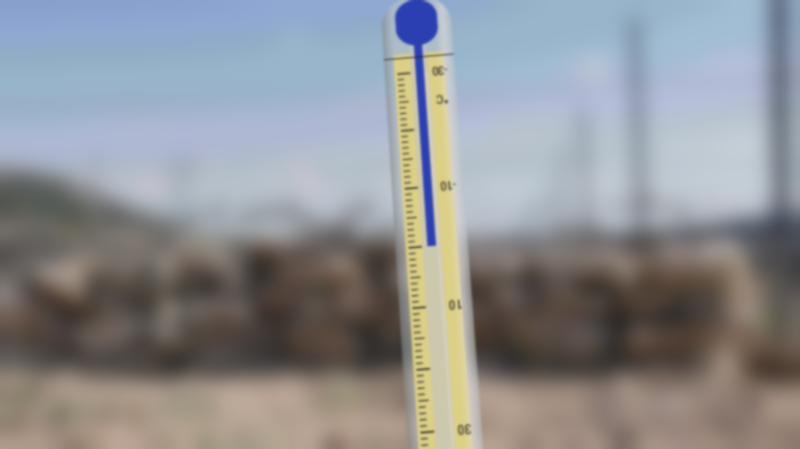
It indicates 0; °C
